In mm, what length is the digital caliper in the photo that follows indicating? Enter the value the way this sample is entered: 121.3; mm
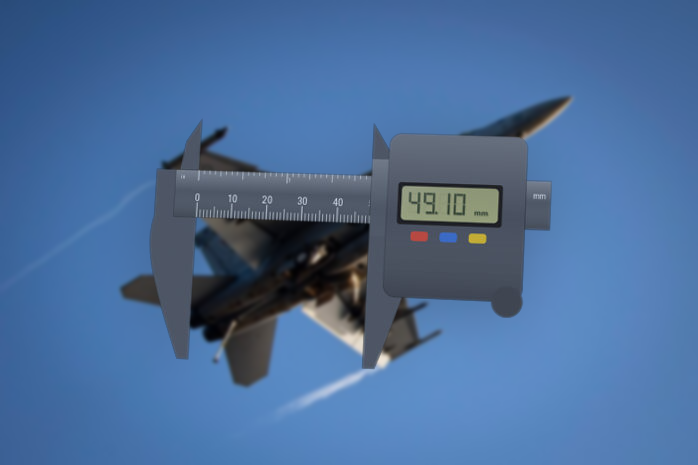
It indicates 49.10; mm
